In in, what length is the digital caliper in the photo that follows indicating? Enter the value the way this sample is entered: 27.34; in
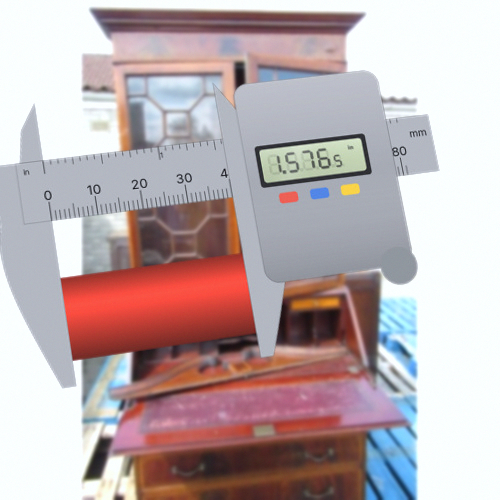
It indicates 1.5765; in
